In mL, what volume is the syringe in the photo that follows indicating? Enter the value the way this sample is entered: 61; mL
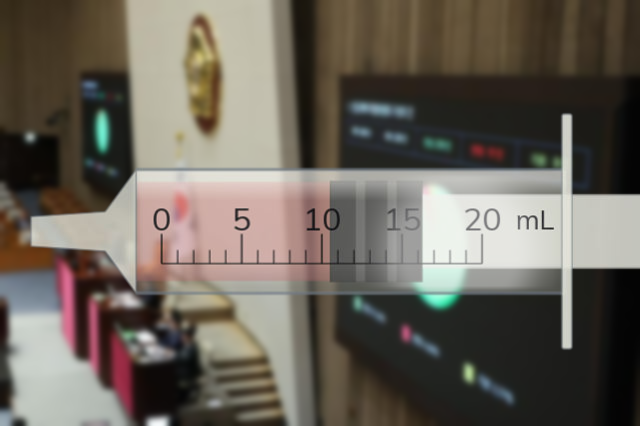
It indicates 10.5; mL
